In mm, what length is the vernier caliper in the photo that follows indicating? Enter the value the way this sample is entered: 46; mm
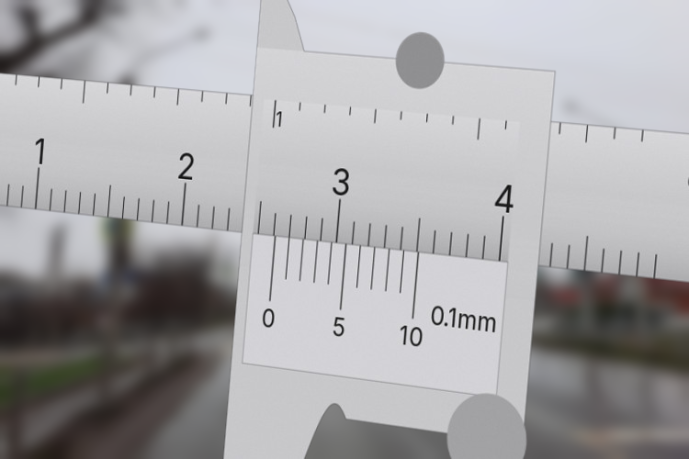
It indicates 26.1; mm
